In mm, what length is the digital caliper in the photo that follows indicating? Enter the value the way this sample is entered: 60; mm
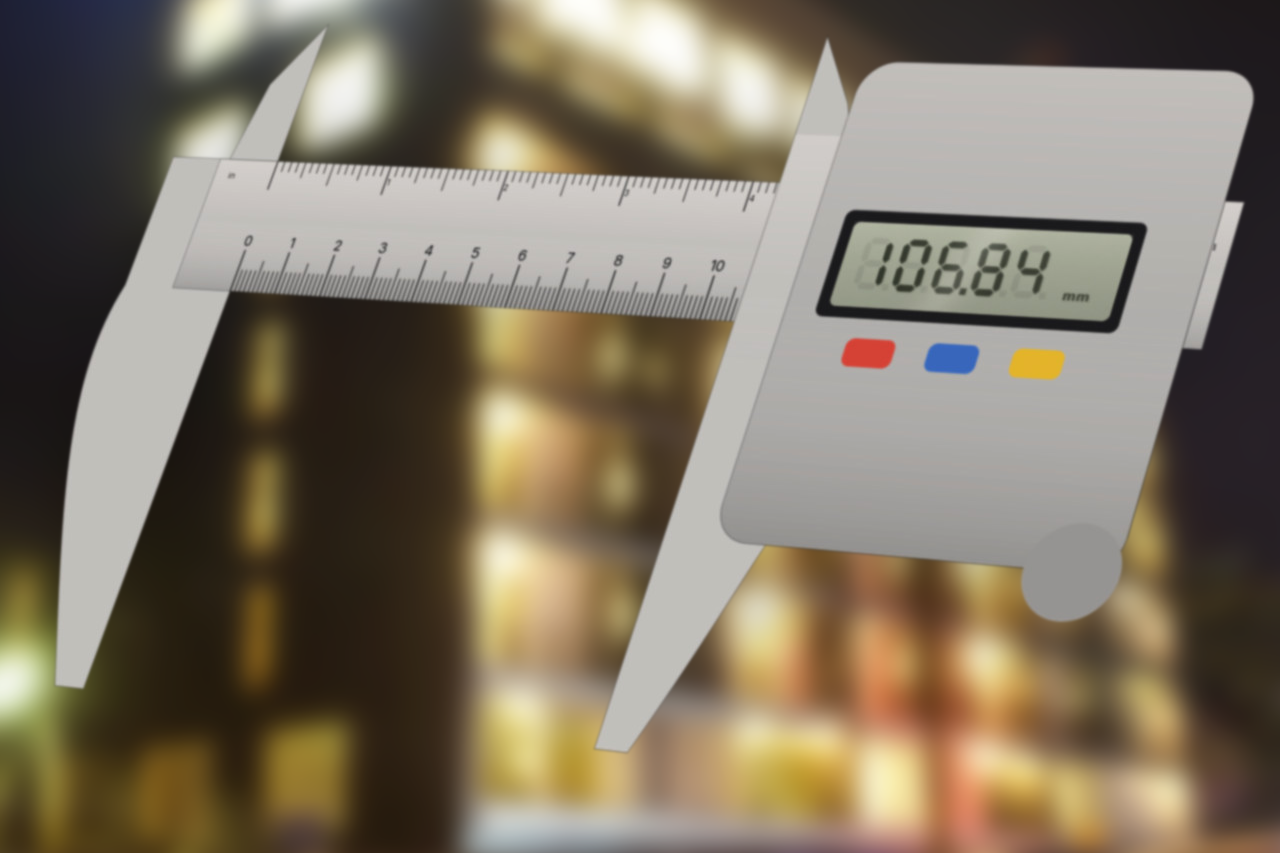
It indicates 106.84; mm
